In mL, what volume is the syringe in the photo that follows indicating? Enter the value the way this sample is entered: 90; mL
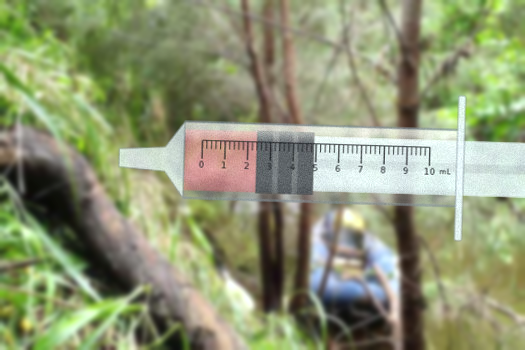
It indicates 2.4; mL
